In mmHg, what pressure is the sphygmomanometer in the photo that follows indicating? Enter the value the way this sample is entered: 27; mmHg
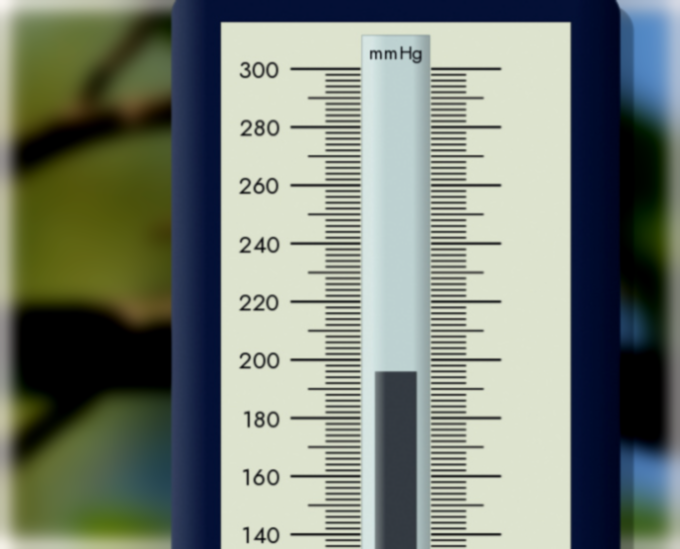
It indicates 196; mmHg
